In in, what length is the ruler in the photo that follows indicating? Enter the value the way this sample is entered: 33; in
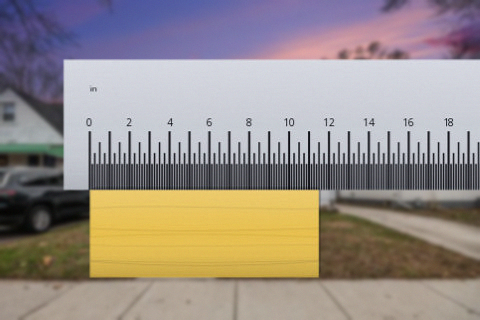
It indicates 11.5; in
